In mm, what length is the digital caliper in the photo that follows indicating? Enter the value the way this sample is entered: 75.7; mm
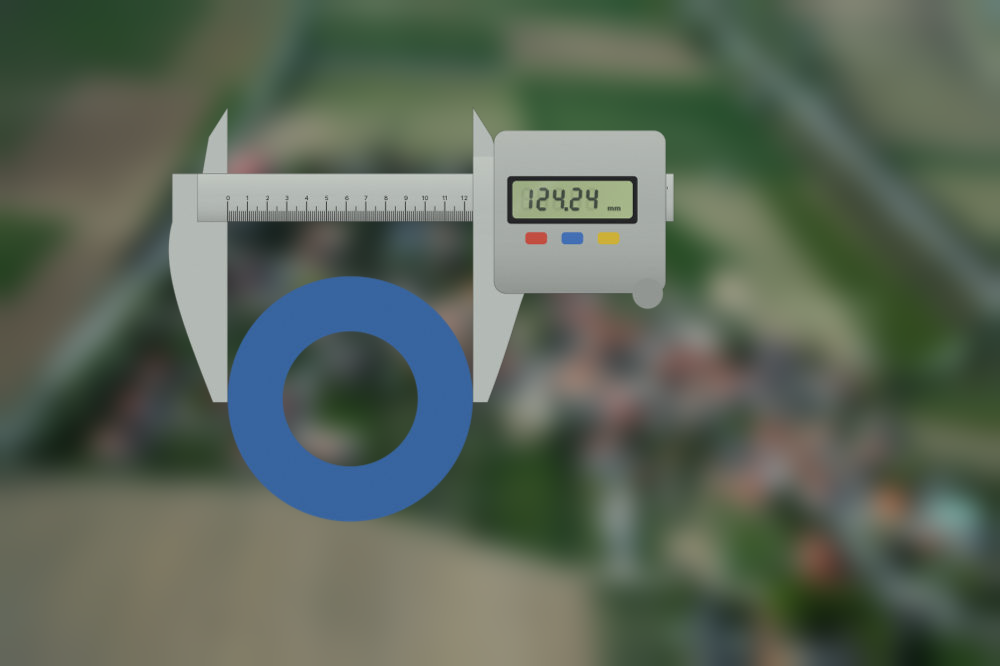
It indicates 124.24; mm
